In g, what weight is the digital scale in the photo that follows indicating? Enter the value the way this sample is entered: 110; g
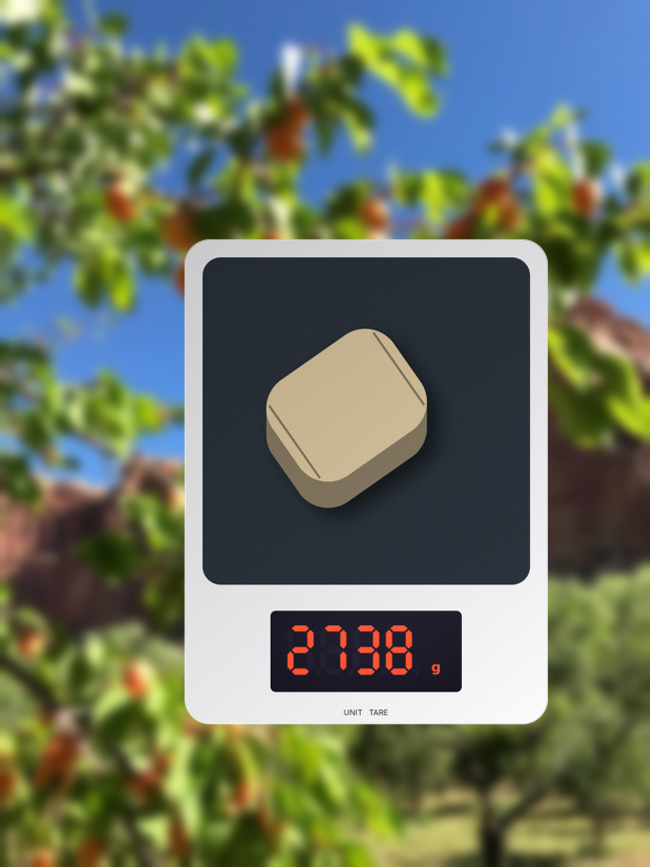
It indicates 2738; g
